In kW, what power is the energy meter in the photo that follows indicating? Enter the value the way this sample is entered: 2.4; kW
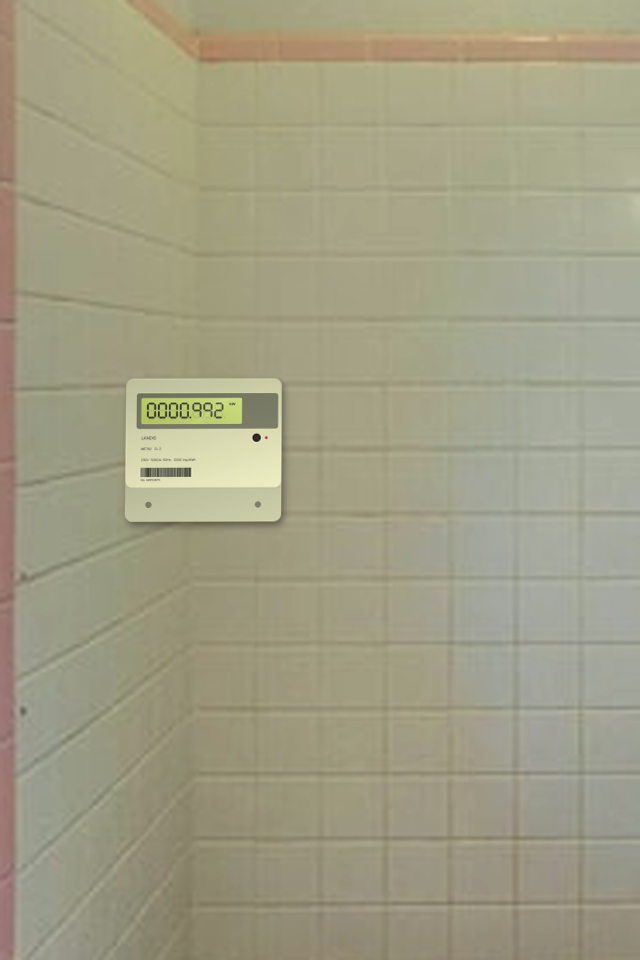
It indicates 0.992; kW
